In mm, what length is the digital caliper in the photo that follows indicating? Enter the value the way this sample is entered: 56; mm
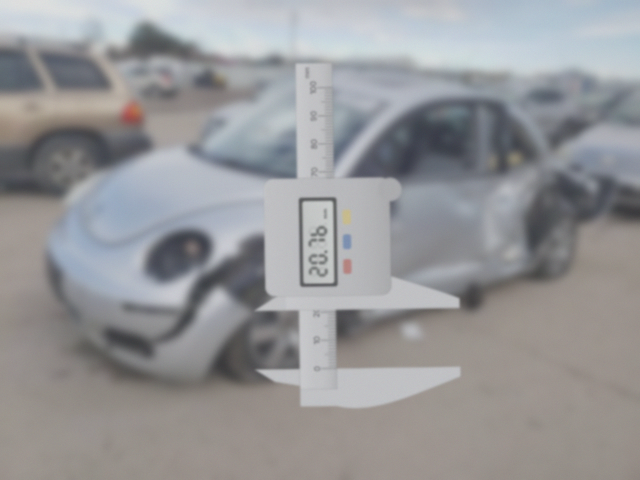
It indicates 20.76; mm
